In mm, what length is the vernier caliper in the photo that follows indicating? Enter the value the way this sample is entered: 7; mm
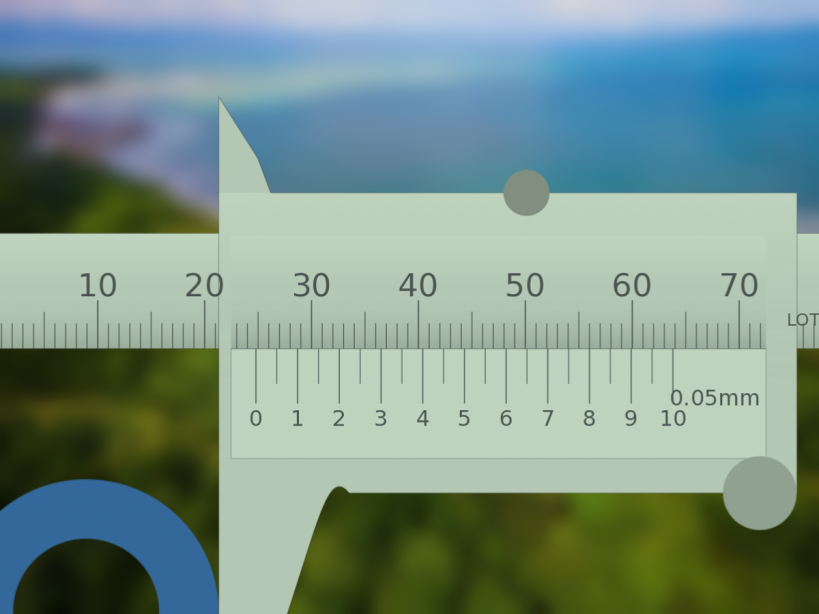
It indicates 24.8; mm
